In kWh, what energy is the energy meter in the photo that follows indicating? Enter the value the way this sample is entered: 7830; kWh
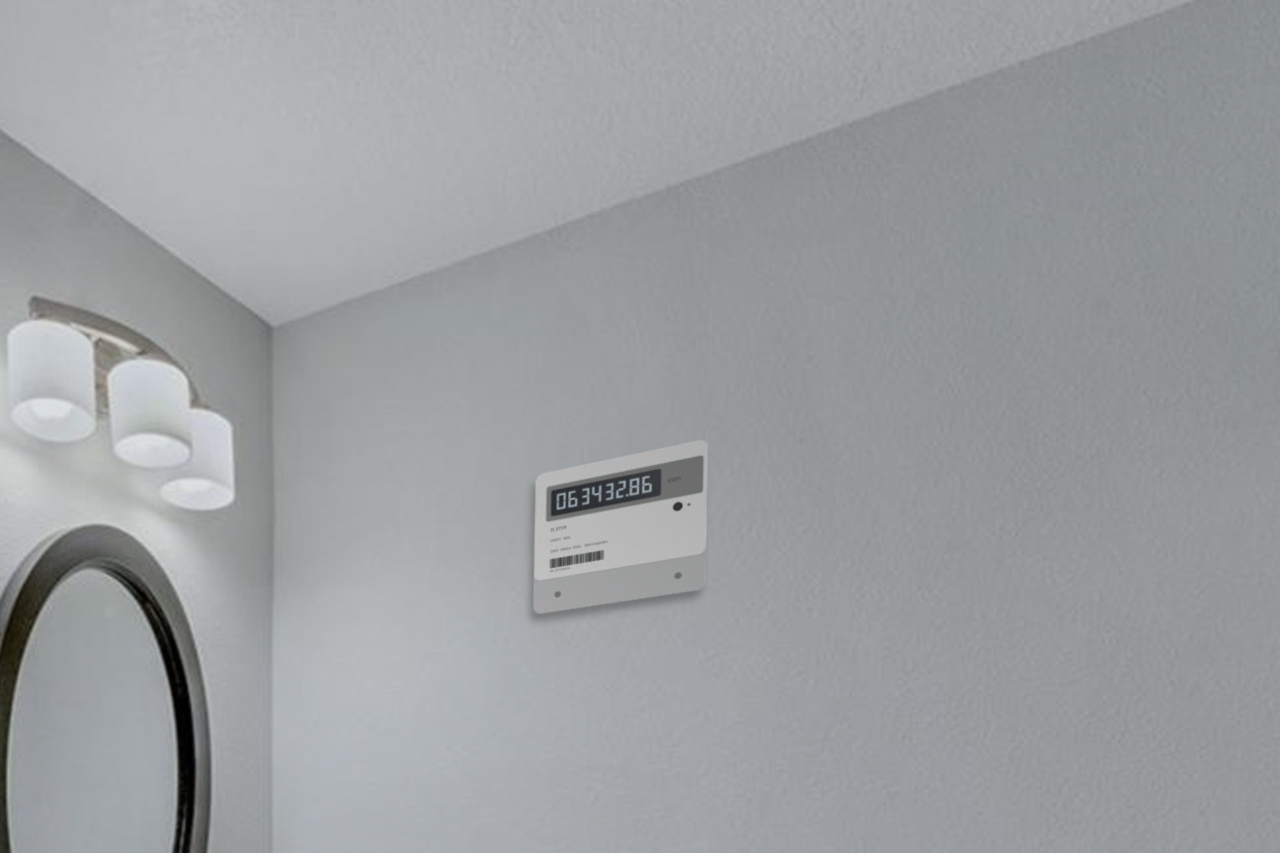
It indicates 63432.86; kWh
